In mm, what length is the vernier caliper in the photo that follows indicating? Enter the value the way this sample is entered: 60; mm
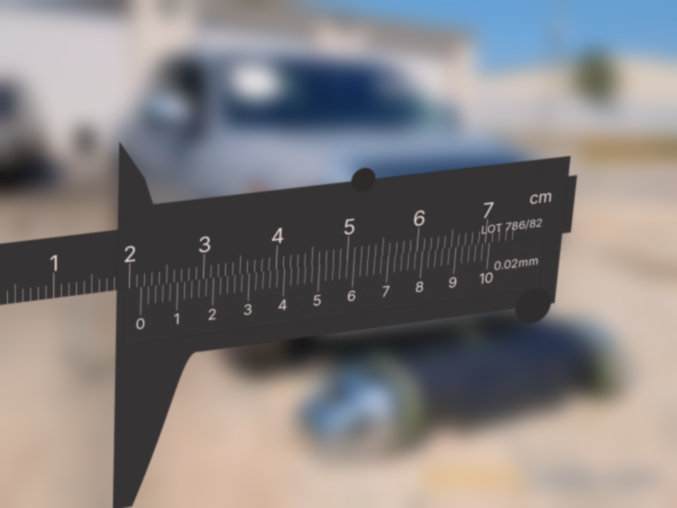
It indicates 21.6; mm
